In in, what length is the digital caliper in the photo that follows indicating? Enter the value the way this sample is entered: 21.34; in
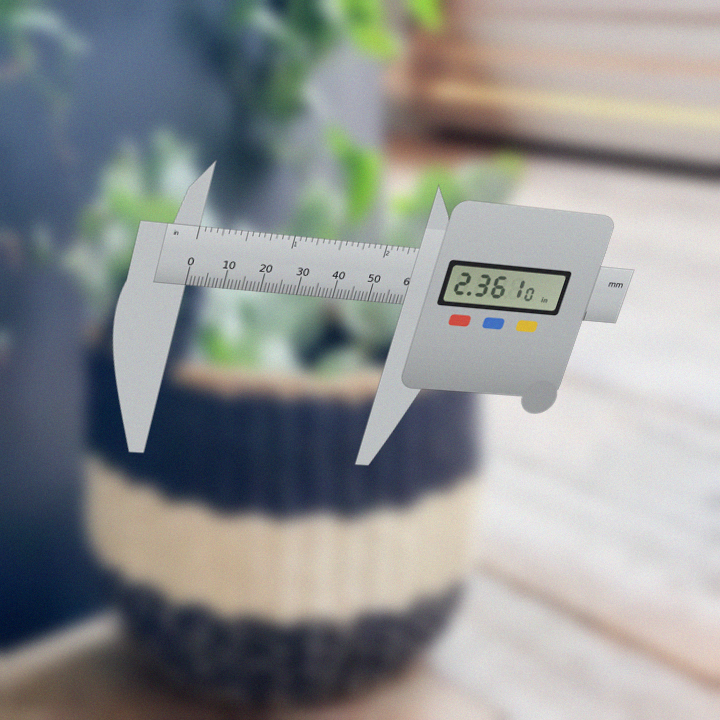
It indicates 2.3610; in
